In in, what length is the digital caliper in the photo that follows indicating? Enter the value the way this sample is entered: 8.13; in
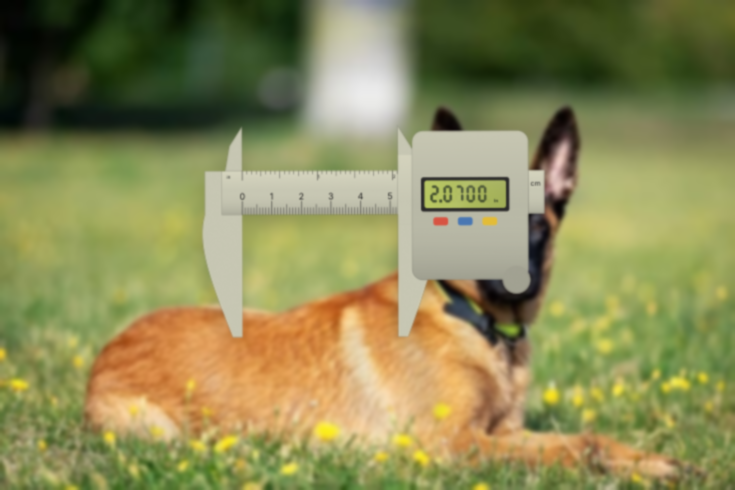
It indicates 2.0700; in
